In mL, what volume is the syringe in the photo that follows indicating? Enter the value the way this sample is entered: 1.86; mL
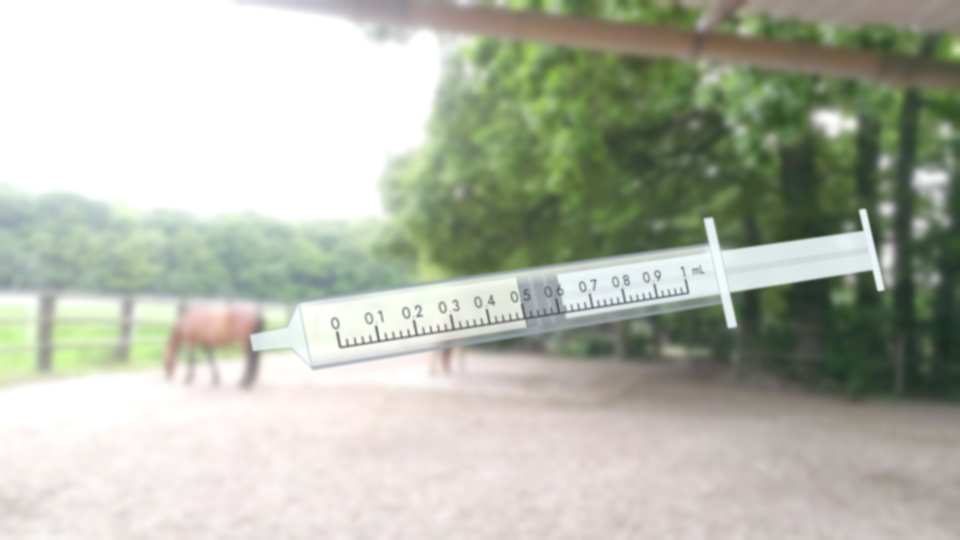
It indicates 0.5; mL
